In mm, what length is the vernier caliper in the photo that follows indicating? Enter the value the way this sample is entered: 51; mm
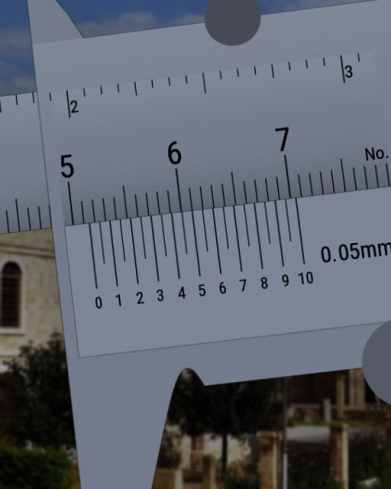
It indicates 51.5; mm
